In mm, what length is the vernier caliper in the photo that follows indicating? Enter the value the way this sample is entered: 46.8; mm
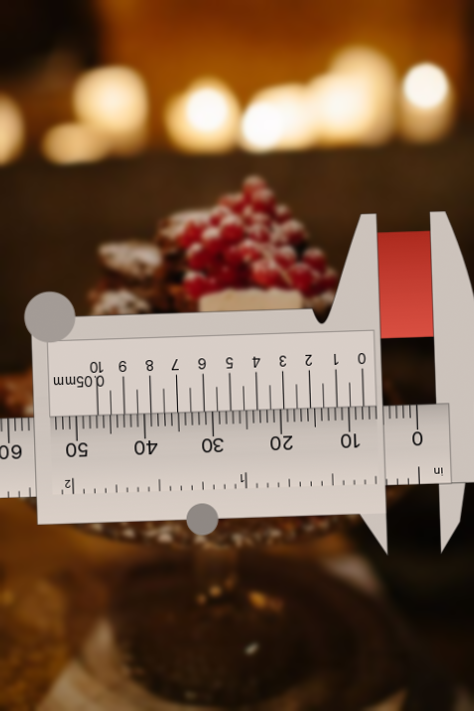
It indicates 7.8; mm
